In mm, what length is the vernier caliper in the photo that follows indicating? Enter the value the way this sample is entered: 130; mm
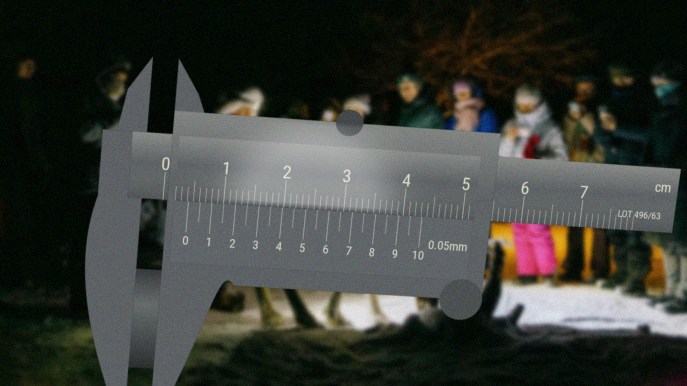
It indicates 4.2; mm
